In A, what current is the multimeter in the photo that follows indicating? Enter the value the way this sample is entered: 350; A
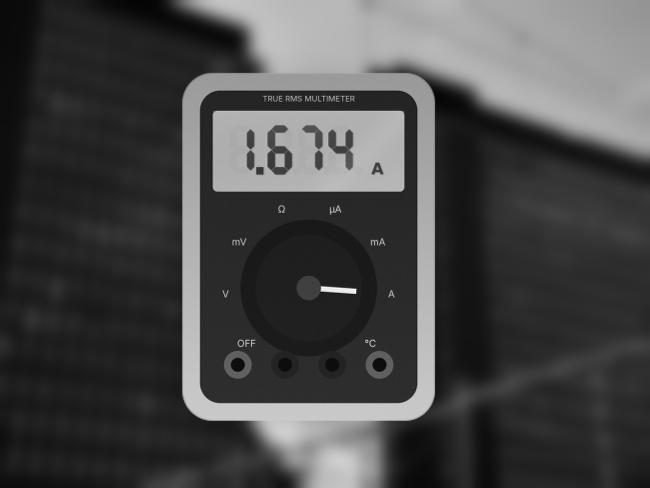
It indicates 1.674; A
